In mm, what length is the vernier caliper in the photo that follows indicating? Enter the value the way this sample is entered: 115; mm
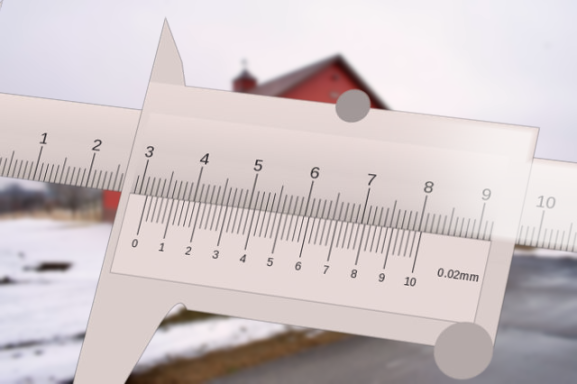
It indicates 31.4; mm
